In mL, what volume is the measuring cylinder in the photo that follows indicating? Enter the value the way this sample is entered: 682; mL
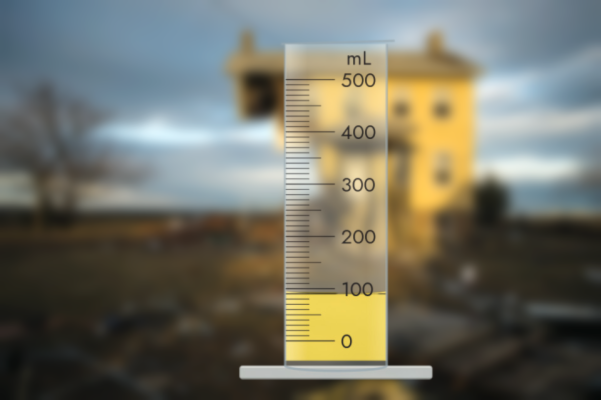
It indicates 90; mL
